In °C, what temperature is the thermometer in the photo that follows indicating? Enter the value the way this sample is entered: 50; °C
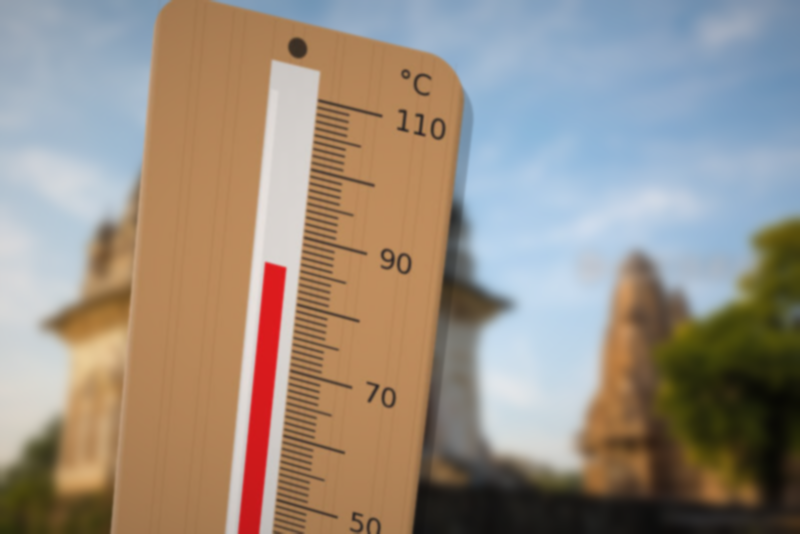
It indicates 85; °C
